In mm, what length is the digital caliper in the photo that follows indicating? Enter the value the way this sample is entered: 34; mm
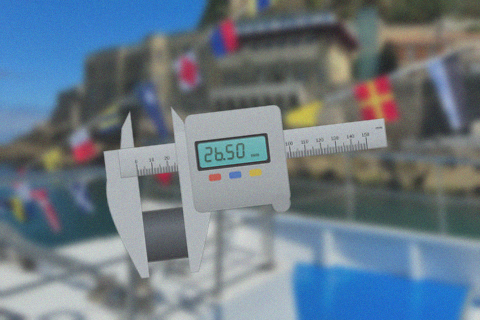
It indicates 26.50; mm
